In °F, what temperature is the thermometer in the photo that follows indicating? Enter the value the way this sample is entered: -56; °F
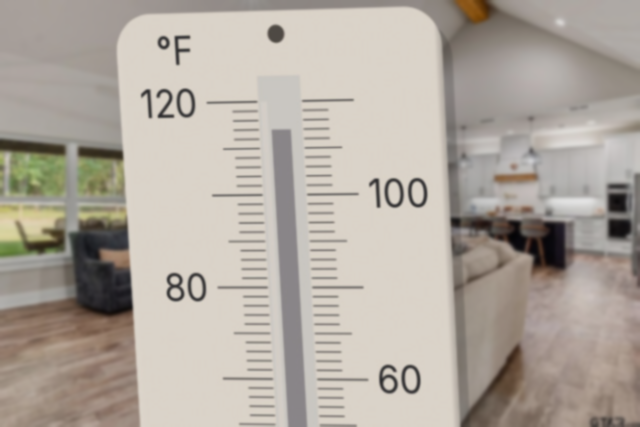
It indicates 114; °F
